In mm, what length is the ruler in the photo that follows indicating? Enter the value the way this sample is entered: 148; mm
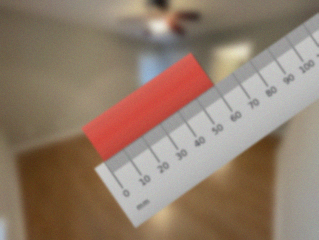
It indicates 60; mm
